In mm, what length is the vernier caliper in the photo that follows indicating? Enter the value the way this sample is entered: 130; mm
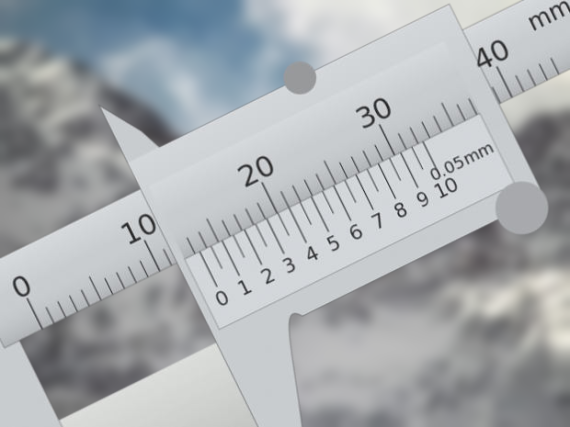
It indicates 13.4; mm
